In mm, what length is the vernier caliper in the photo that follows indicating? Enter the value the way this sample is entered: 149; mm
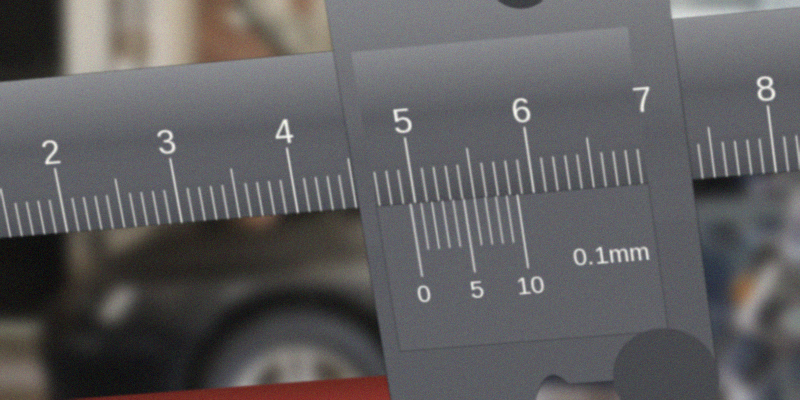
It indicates 49.6; mm
